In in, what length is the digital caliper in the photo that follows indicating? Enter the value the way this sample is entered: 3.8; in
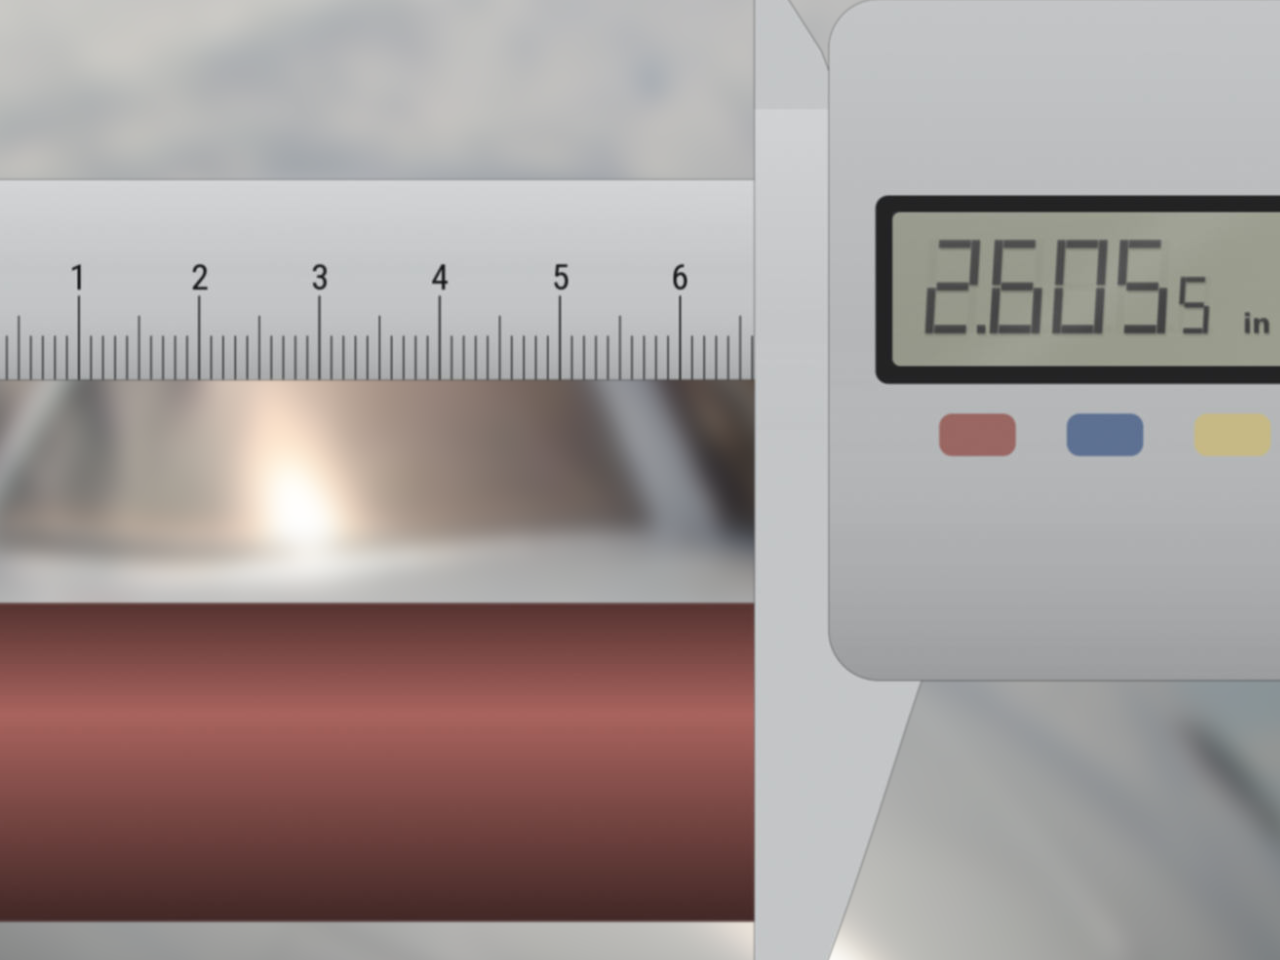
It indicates 2.6055; in
